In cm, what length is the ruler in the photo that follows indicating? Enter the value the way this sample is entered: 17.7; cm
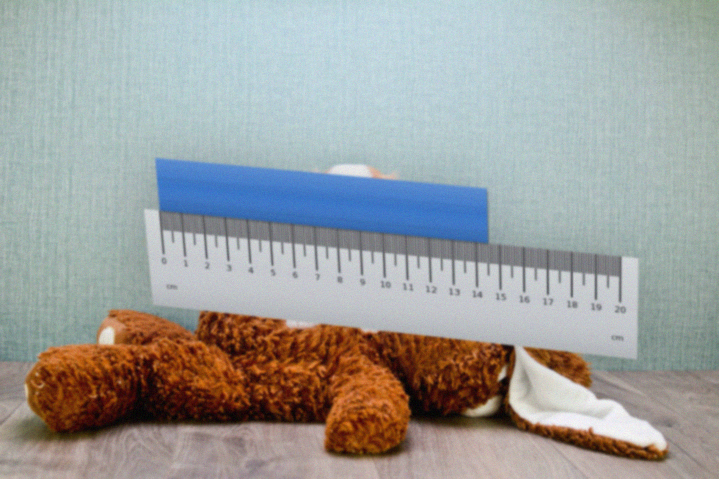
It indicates 14.5; cm
